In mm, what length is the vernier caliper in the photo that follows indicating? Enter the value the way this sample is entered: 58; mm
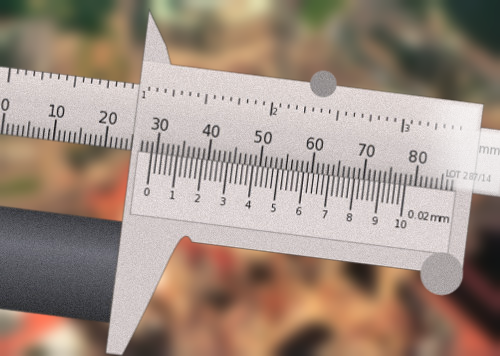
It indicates 29.0; mm
